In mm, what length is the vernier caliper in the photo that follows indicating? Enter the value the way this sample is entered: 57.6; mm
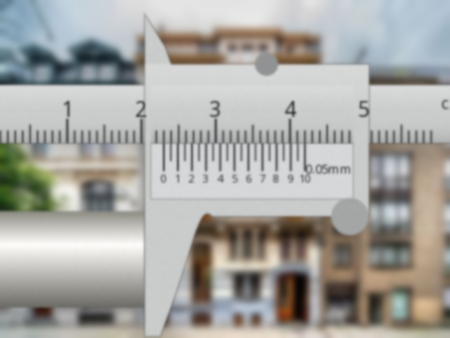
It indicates 23.0; mm
